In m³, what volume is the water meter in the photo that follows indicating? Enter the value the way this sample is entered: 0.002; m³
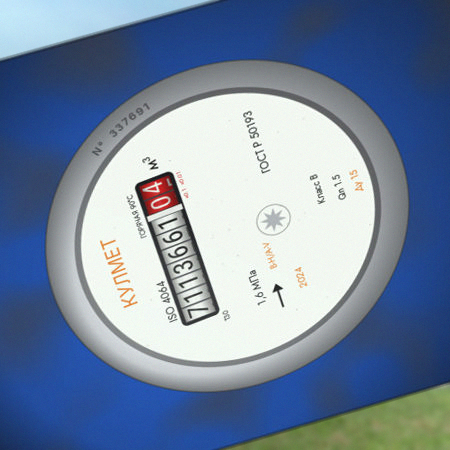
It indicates 7113661.04; m³
